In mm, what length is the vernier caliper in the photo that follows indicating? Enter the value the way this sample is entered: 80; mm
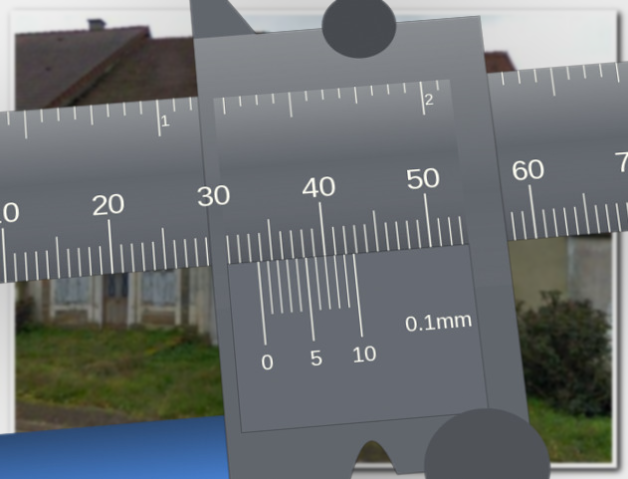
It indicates 33.7; mm
